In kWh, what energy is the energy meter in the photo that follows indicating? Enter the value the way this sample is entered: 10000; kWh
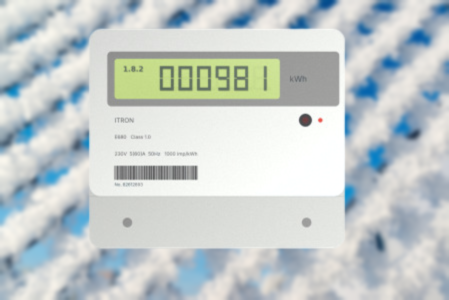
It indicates 981; kWh
